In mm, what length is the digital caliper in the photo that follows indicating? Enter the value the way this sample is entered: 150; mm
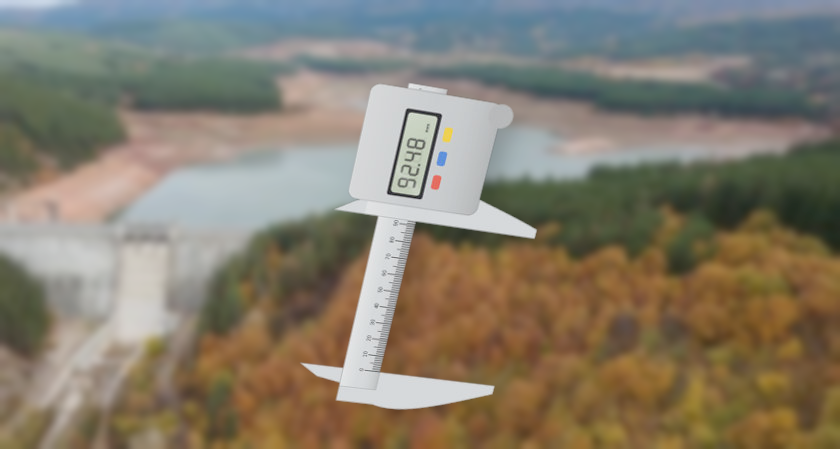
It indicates 92.48; mm
